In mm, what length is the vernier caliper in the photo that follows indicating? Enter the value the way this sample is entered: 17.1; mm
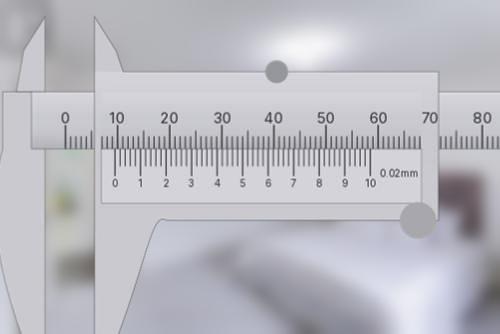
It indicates 9.5; mm
